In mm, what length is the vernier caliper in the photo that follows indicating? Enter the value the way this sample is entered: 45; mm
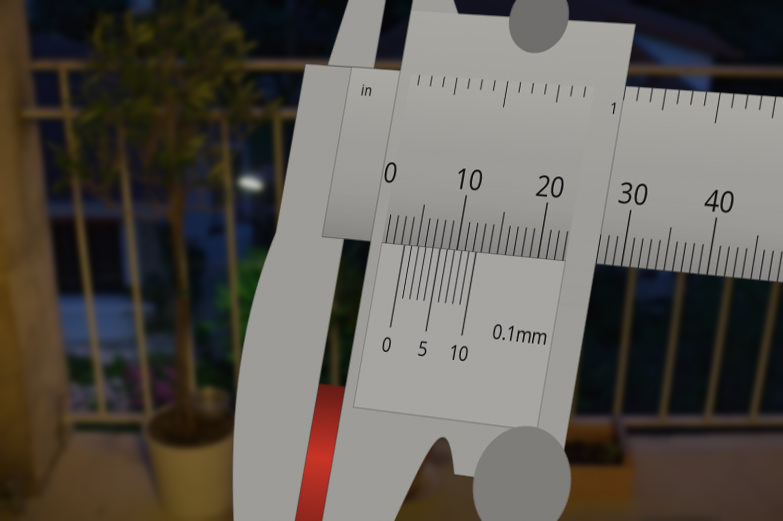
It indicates 3.4; mm
